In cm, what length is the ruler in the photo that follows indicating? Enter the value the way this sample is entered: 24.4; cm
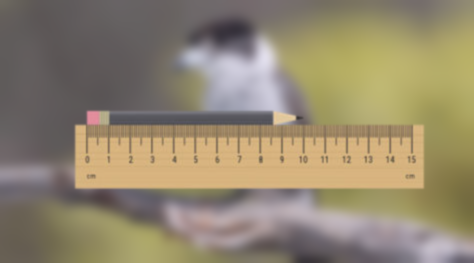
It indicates 10; cm
